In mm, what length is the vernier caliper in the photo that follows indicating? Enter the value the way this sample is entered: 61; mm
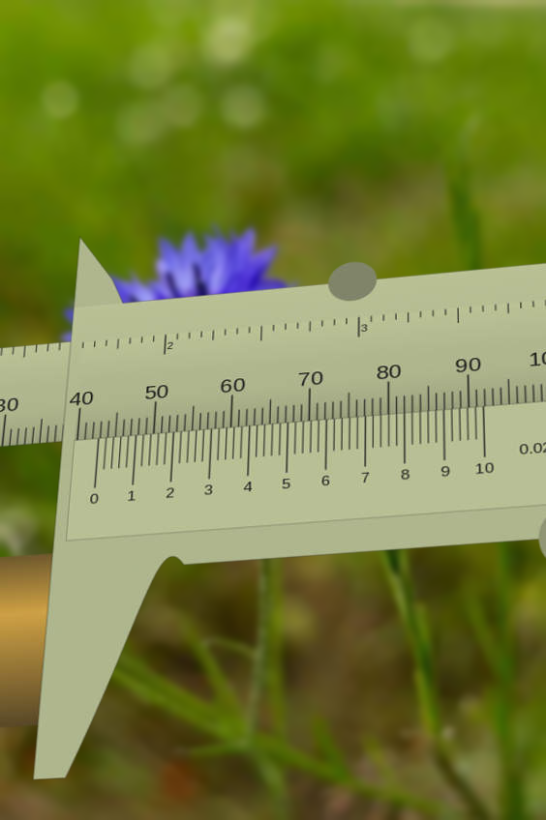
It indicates 42.8; mm
